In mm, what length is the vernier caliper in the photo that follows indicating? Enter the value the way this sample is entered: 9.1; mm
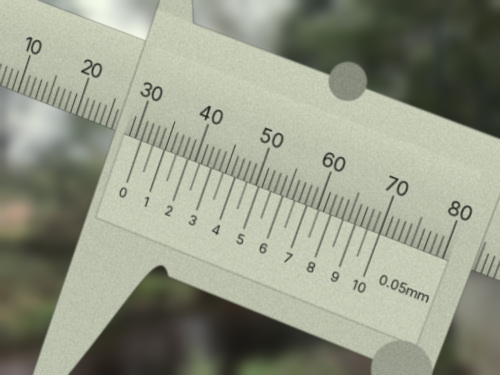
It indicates 31.0; mm
